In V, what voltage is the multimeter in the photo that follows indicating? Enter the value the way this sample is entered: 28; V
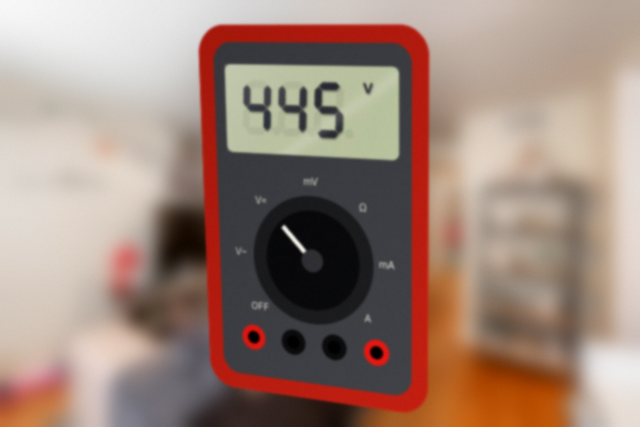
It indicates 445; V
